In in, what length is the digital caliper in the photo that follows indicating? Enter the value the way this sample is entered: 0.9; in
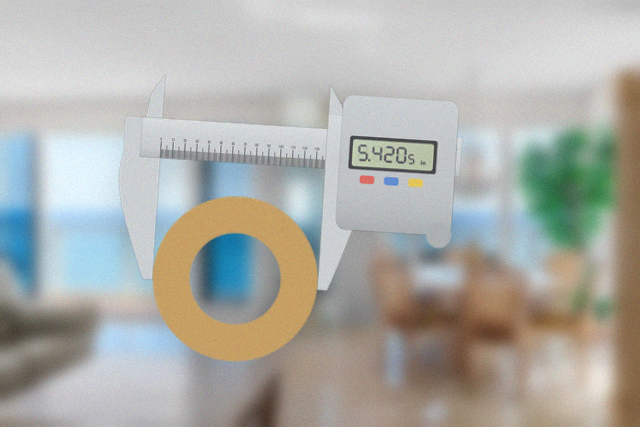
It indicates 5.4205; in
